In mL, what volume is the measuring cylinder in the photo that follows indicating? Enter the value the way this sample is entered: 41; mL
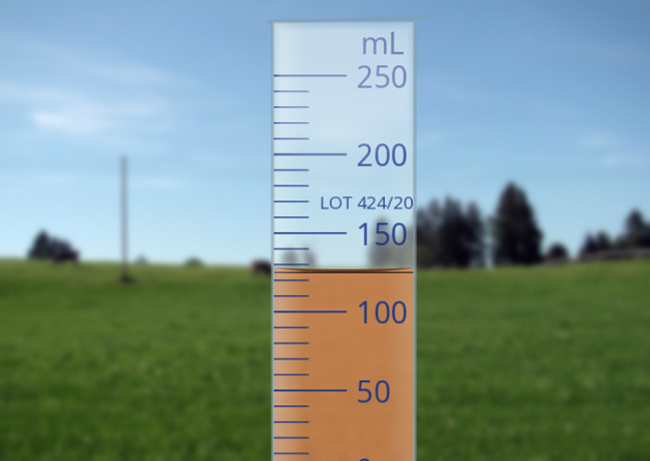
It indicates 125; mL
